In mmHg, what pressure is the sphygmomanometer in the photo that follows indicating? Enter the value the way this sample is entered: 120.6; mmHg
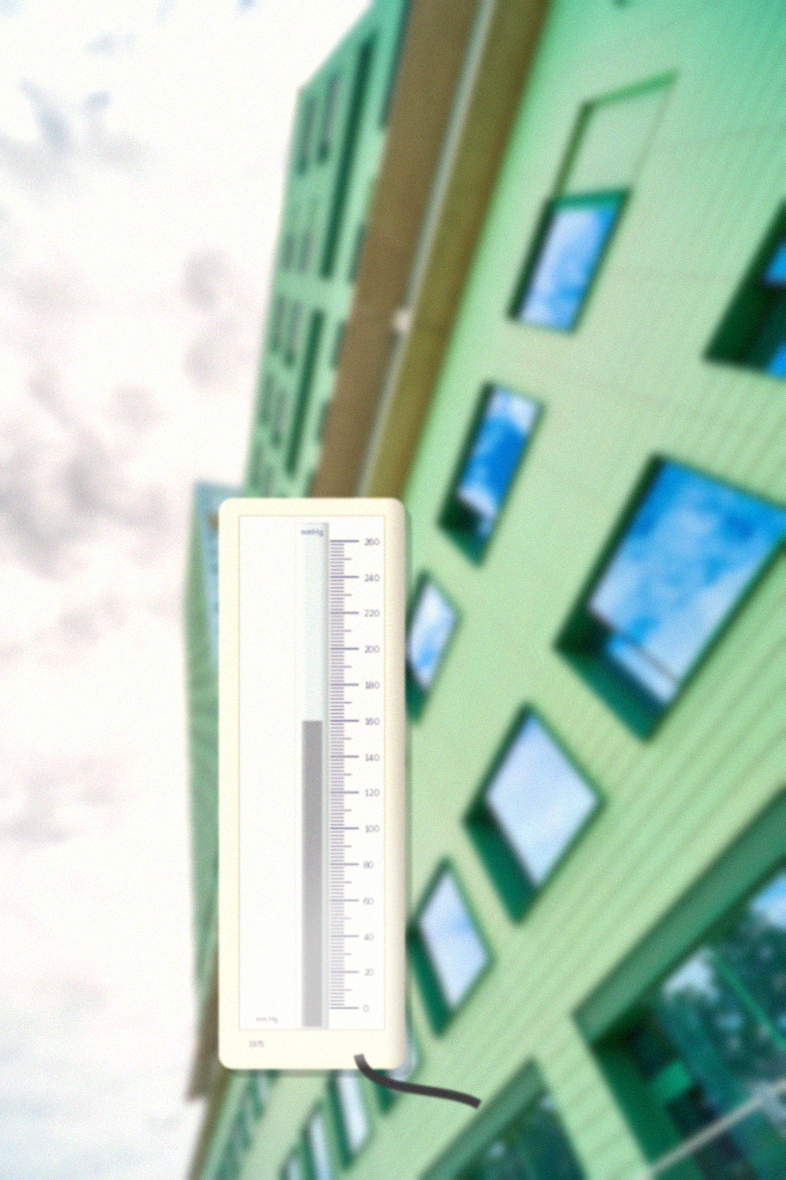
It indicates 160; mmHg
